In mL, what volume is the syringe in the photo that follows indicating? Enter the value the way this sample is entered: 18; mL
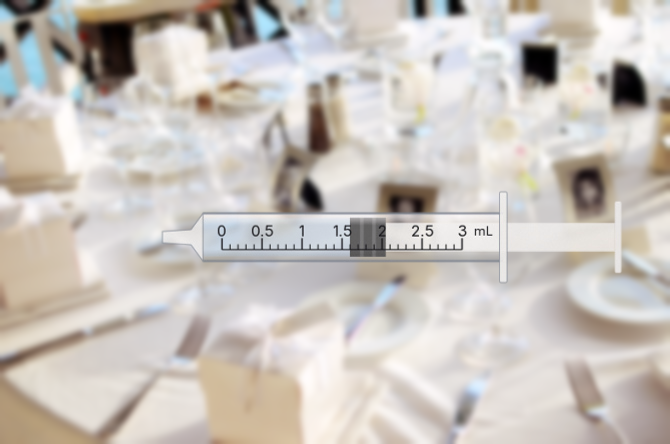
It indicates 1.6; mL
